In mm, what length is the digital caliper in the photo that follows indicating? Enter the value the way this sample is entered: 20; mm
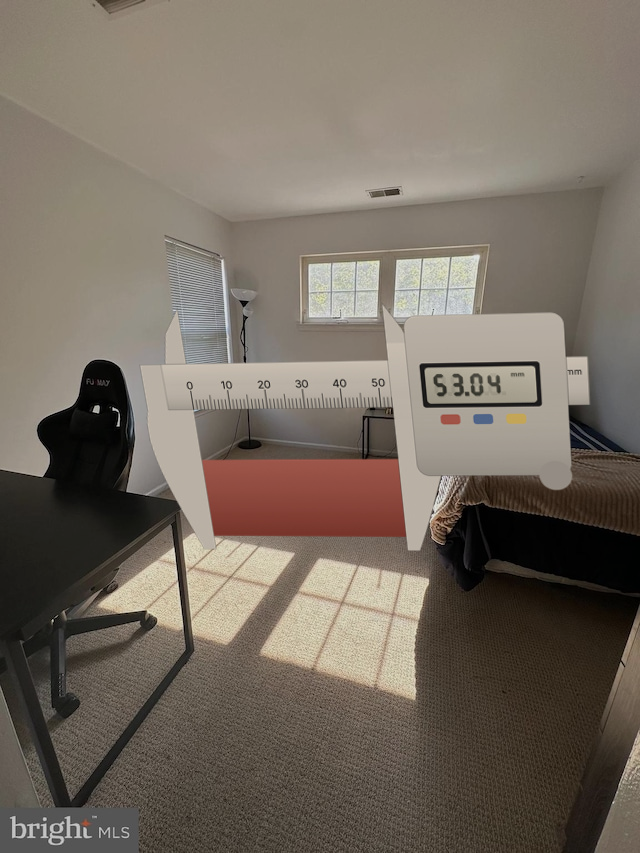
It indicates 53.04; mm
